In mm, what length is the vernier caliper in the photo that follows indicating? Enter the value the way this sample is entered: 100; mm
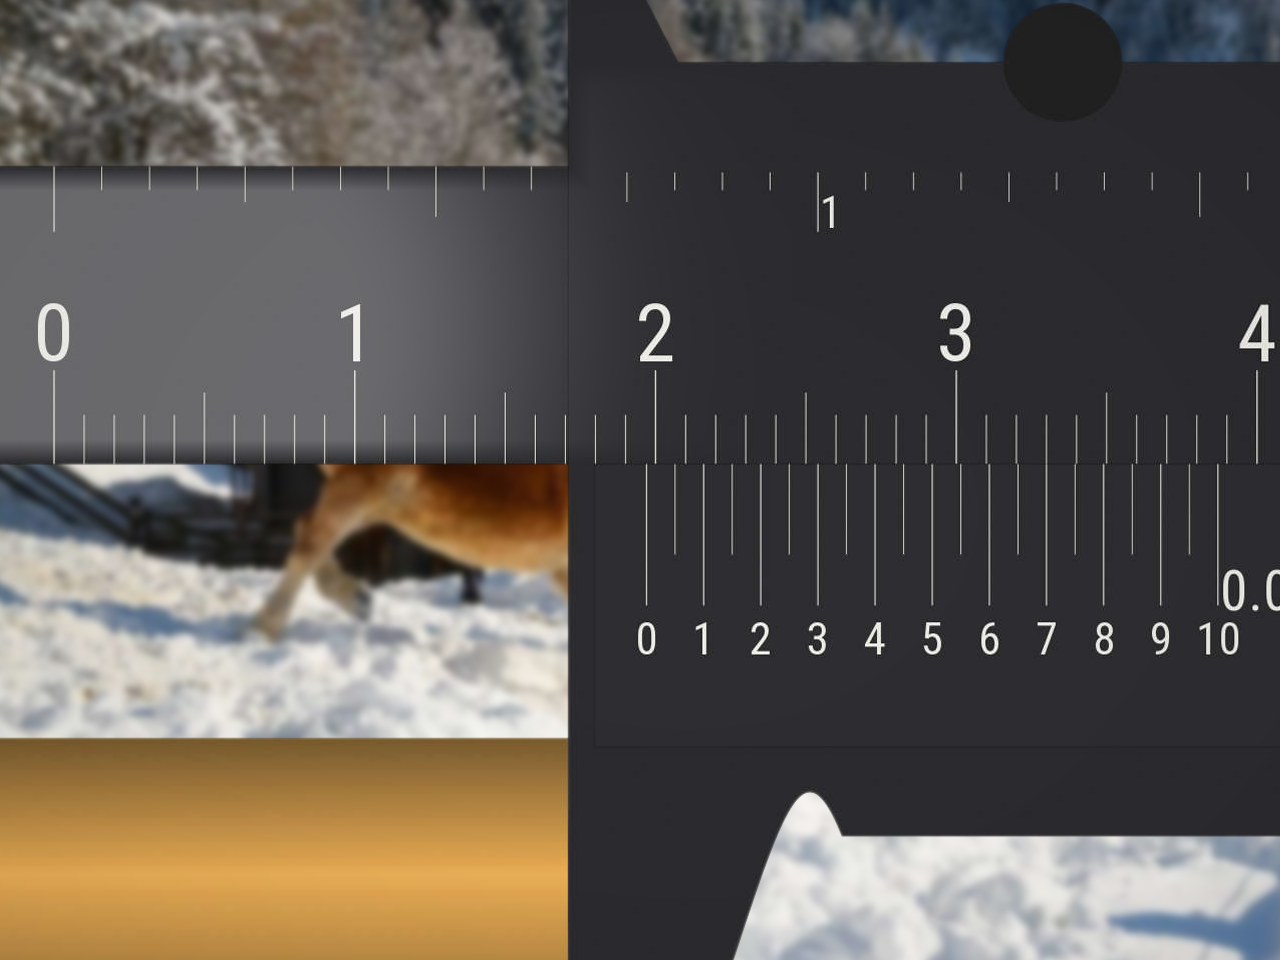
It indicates 19.70; mm
